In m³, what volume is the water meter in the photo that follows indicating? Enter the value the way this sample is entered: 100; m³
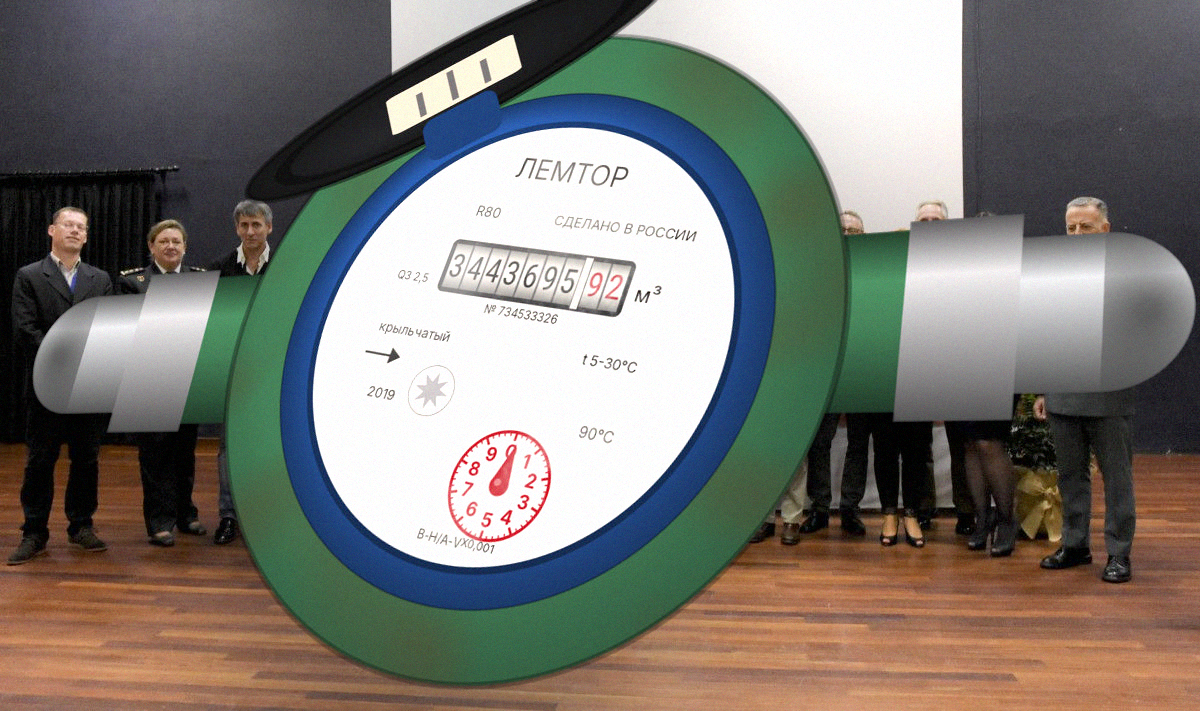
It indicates 3443695.920; m³
